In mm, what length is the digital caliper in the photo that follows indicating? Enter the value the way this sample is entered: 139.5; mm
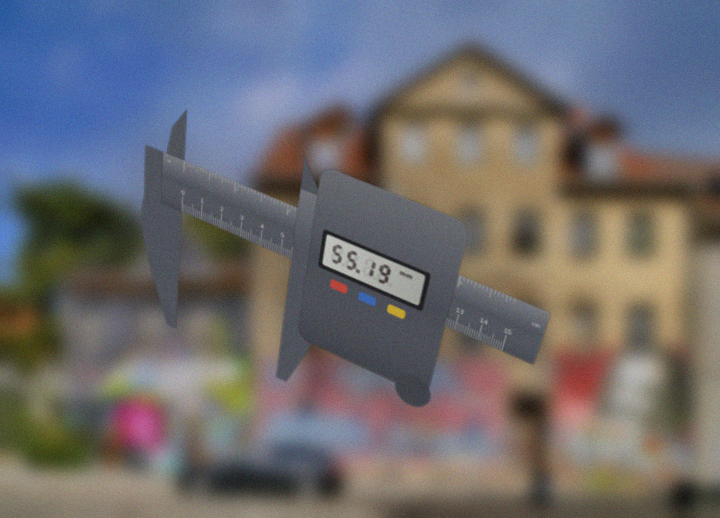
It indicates 55.19; mm
